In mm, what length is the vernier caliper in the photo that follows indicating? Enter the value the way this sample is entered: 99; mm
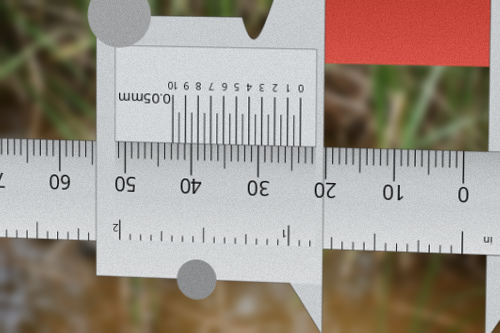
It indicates 23.8; mm
